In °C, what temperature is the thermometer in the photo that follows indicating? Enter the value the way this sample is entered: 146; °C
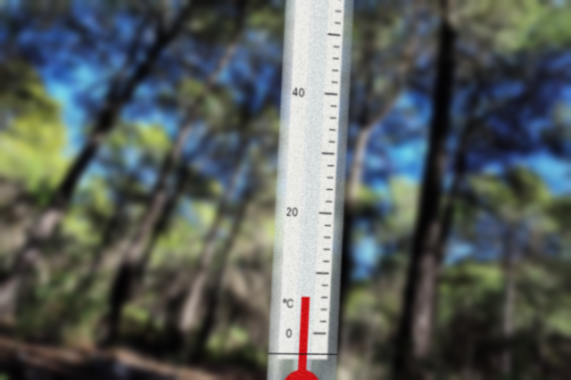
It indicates 6; °C
